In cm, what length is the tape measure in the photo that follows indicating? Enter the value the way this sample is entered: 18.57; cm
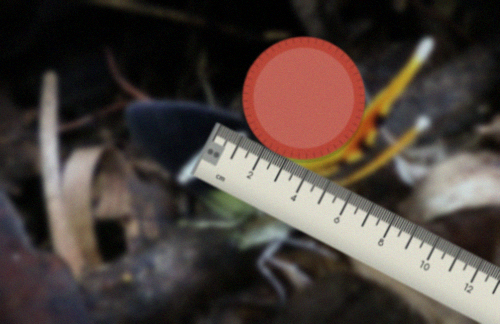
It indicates 5; cm
